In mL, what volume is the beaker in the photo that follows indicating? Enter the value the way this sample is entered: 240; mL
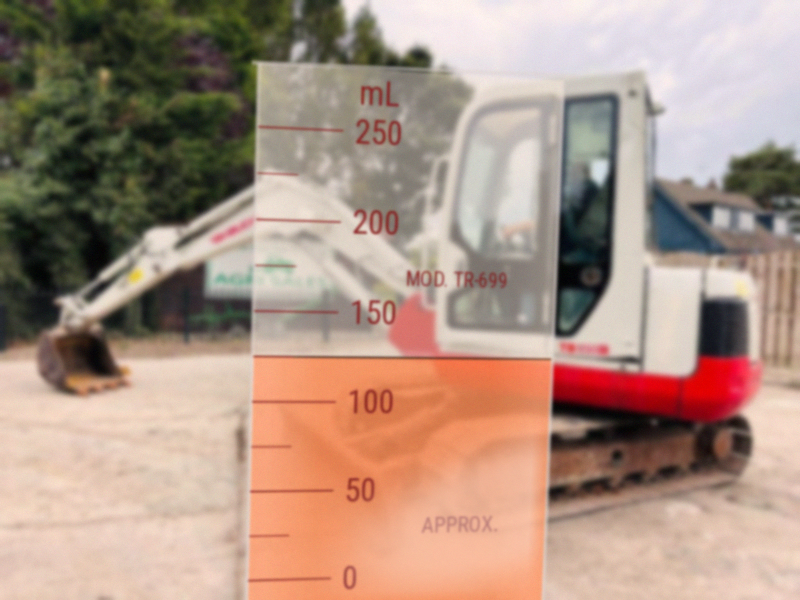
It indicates 125; mL
